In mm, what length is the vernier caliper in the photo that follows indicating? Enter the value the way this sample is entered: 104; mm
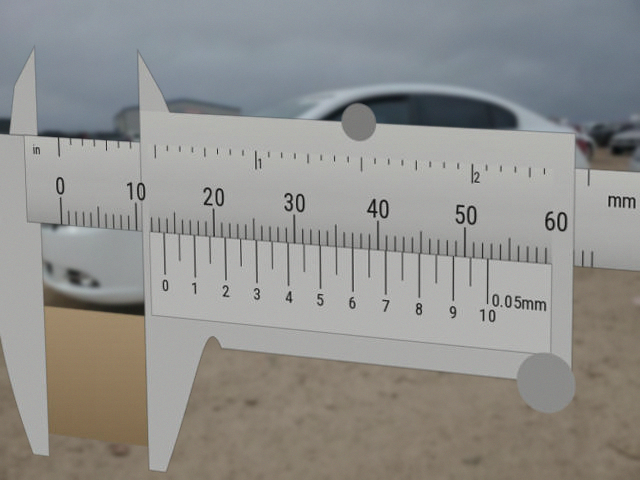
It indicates 13.6; mm
